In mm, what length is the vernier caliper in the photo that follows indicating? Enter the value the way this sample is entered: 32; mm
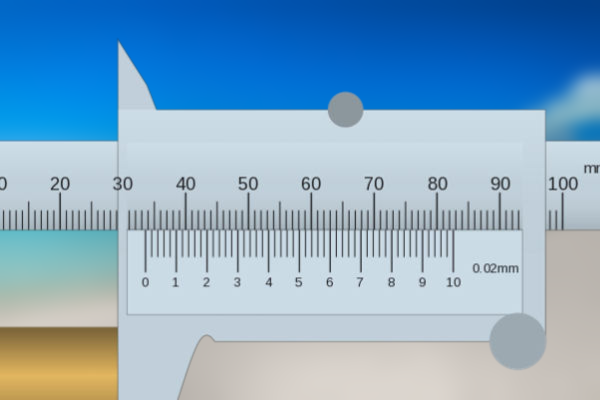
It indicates 33.6; mm
